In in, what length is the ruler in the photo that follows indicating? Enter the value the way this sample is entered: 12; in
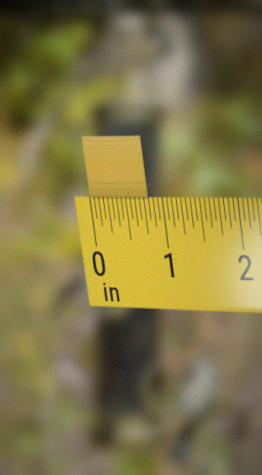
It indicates 0.8125; in
